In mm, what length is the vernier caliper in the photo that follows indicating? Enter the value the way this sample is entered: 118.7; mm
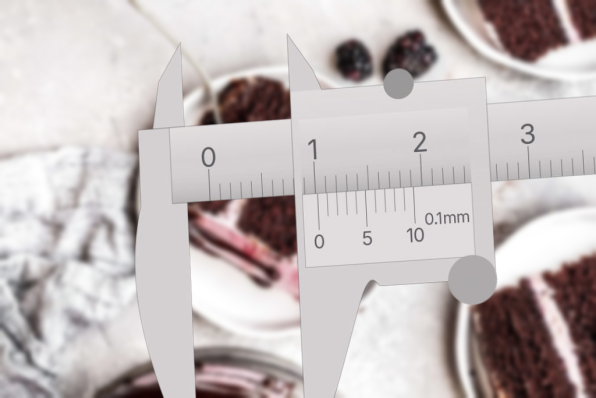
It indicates 10.2; mm
